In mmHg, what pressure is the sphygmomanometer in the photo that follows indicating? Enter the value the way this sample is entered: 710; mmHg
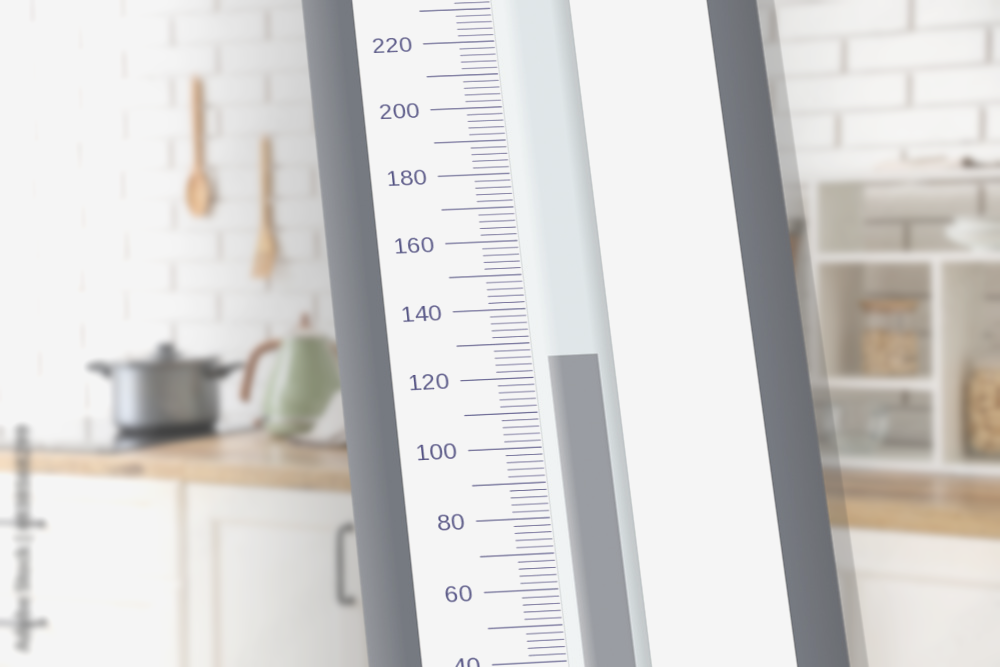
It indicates 126; mmHg
